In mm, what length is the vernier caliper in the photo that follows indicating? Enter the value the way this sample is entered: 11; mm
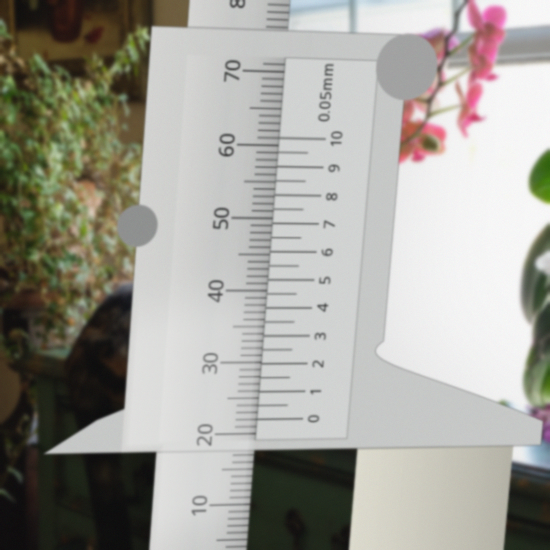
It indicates 22.0; mm
